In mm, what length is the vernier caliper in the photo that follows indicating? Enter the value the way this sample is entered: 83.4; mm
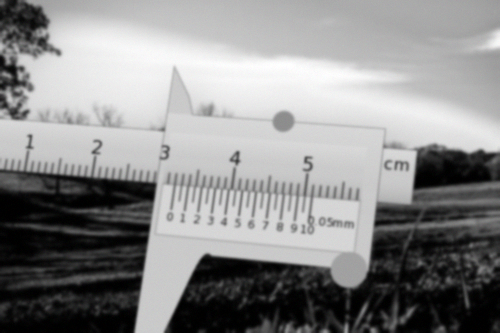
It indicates 32.0; mm
